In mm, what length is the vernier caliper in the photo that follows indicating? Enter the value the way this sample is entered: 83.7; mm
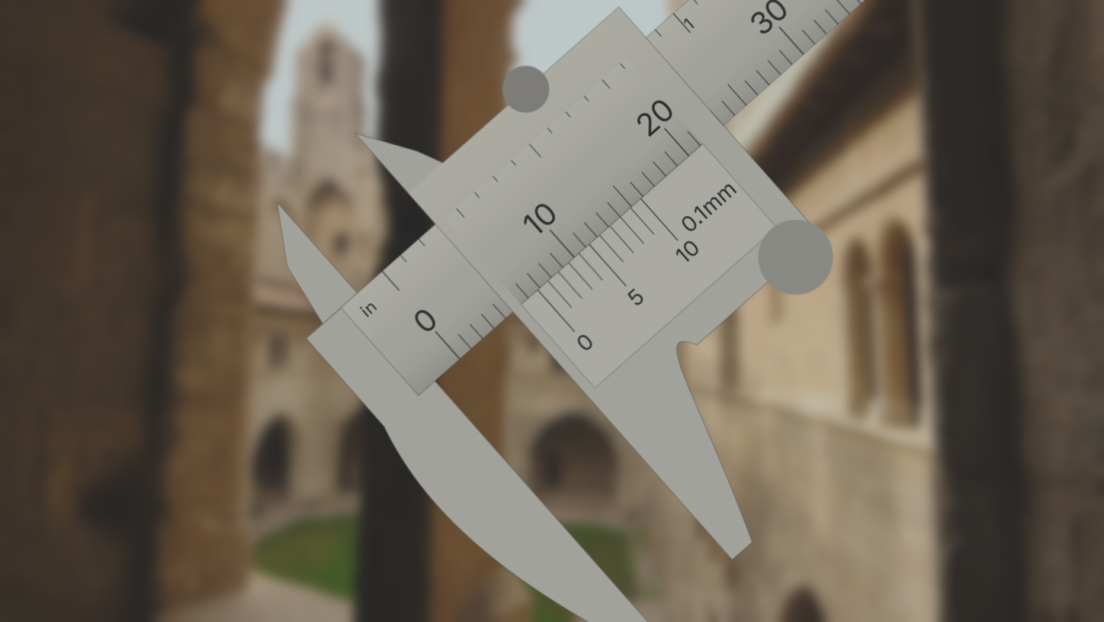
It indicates 6.8; mm
